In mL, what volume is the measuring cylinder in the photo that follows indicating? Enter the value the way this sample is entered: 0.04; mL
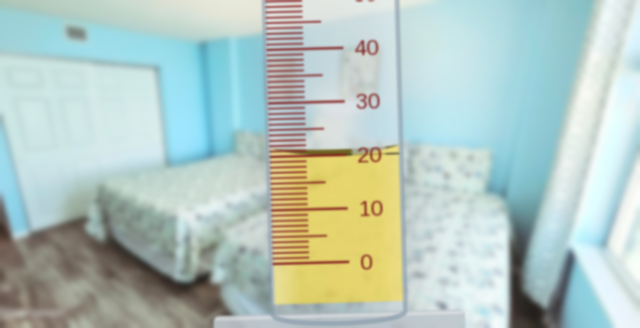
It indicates 20; mL
